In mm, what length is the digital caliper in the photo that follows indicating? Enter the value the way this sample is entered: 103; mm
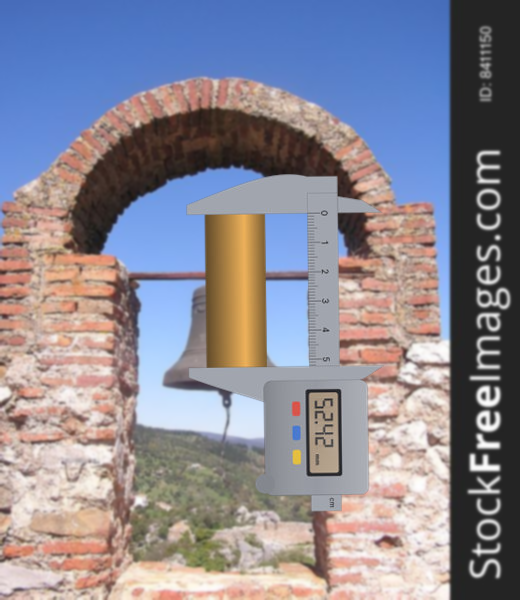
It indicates 52.42; mm
